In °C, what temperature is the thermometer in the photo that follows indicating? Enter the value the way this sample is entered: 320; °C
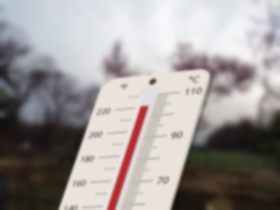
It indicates 105; °C
